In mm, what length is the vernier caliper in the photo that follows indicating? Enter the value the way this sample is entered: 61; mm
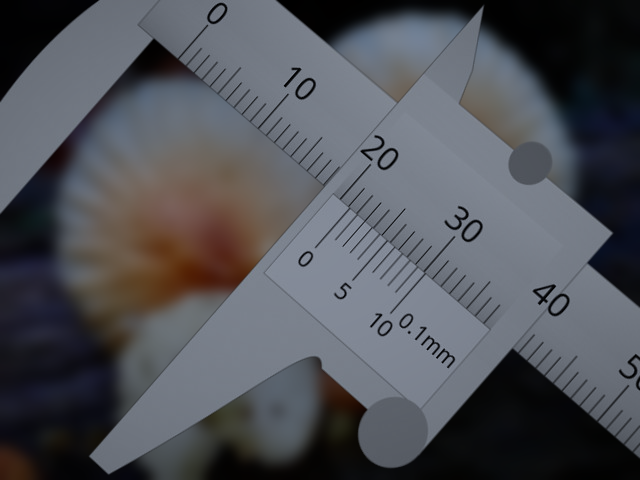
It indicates 21.2; mm
